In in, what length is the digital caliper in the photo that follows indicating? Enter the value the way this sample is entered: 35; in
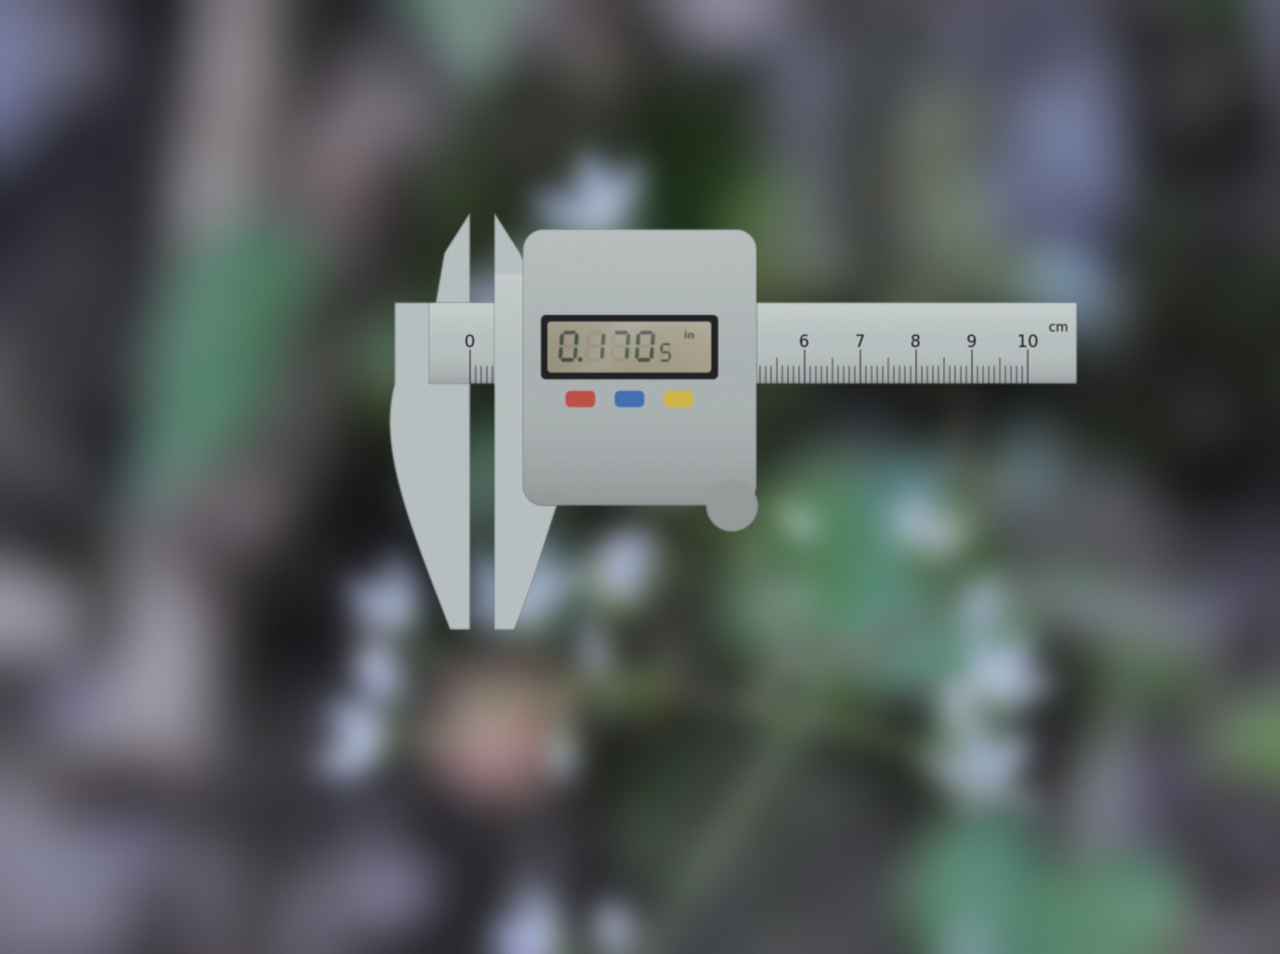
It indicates 0.1705; in
